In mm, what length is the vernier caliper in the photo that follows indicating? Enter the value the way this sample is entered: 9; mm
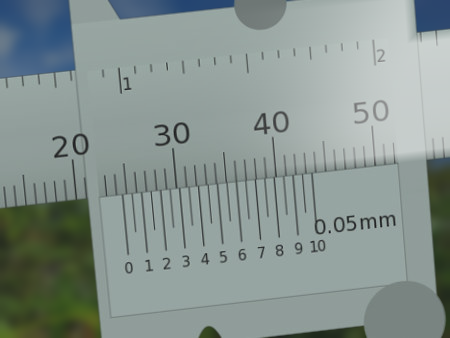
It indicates 24.6; mm
